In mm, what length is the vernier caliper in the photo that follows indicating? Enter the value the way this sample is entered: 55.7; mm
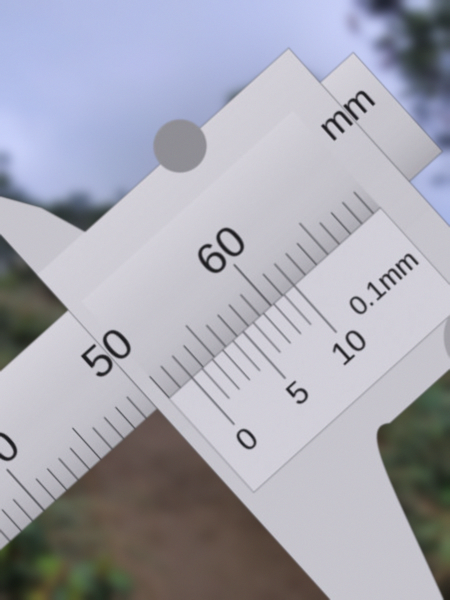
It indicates 53.0; mm
